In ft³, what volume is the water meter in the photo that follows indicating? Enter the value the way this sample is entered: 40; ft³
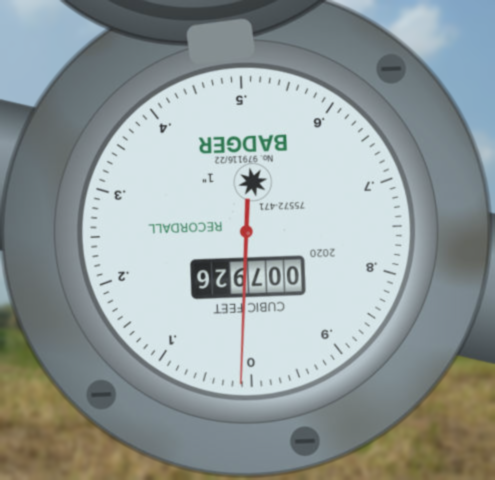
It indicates 7926.01; ft³
